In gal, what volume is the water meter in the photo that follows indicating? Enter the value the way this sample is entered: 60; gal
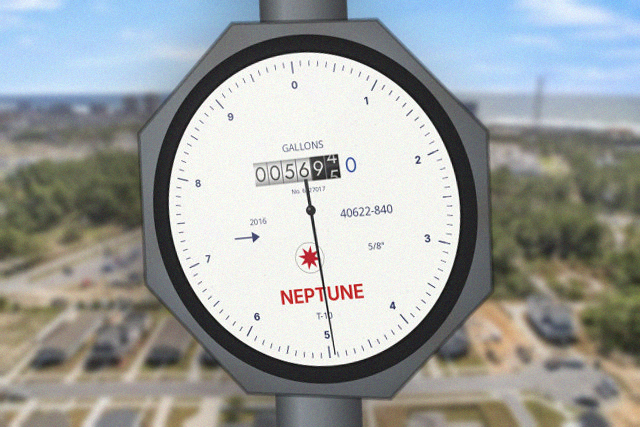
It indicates 56944.9; gal
